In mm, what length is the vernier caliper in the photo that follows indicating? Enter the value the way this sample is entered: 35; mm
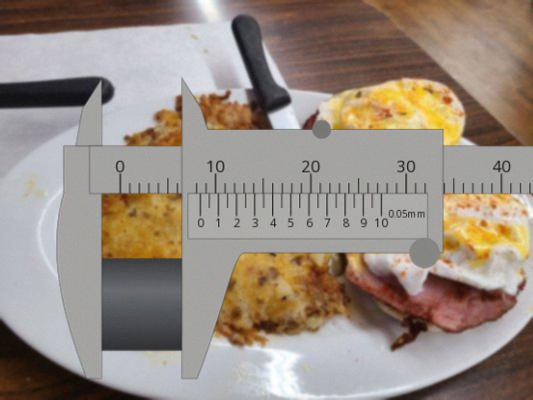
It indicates 8.4; mm
